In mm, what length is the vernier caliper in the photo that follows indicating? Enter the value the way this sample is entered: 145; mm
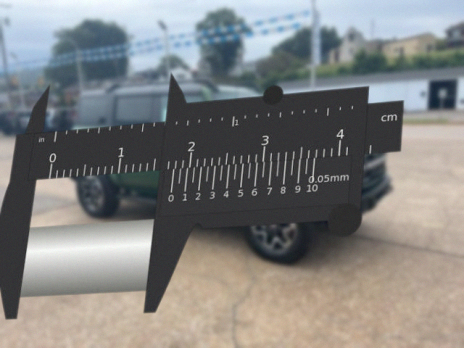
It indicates 17.8; mm
